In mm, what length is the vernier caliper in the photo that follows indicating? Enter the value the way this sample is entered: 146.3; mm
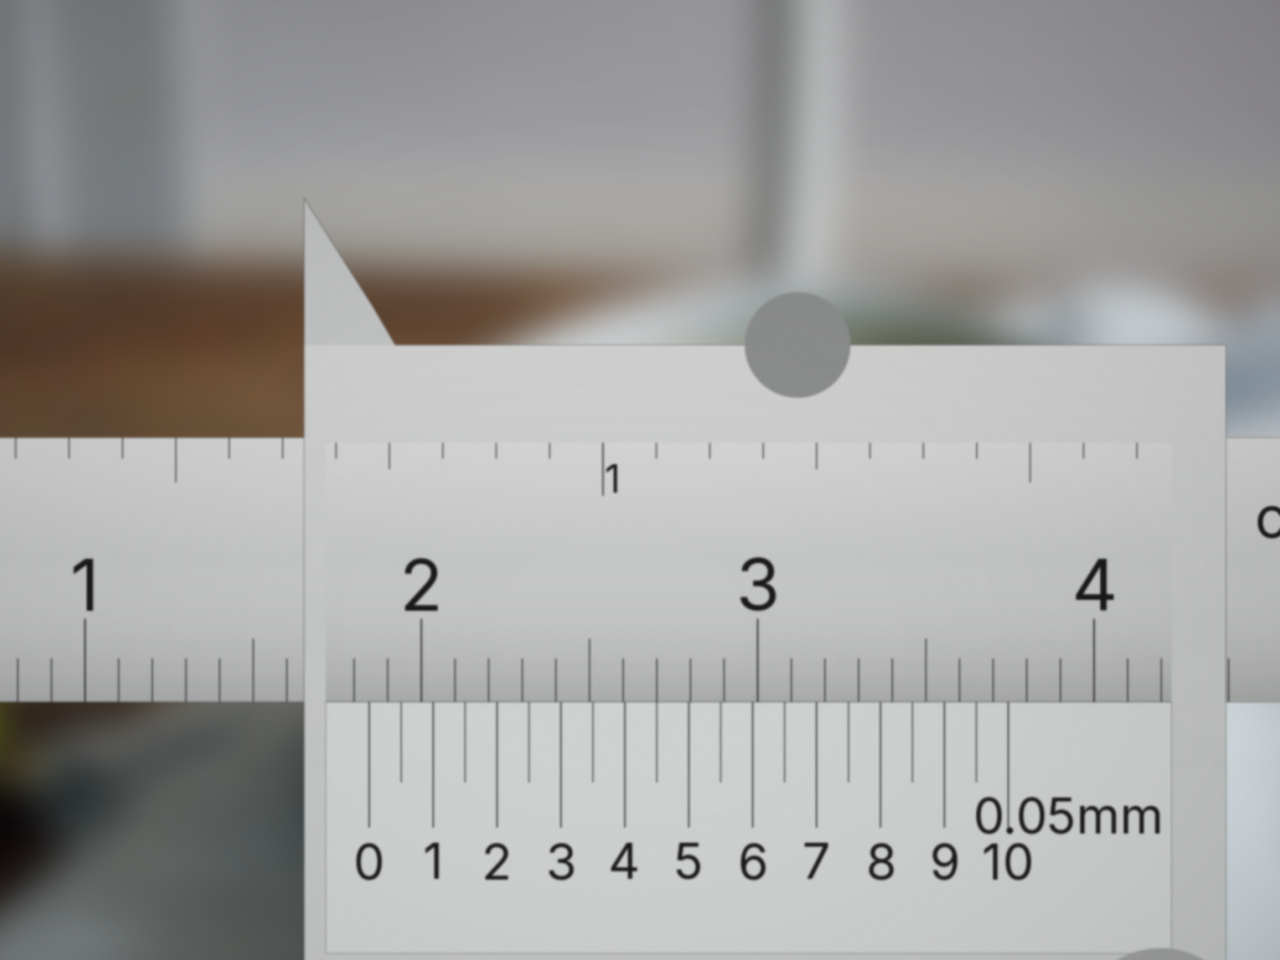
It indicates 18.45; mm
